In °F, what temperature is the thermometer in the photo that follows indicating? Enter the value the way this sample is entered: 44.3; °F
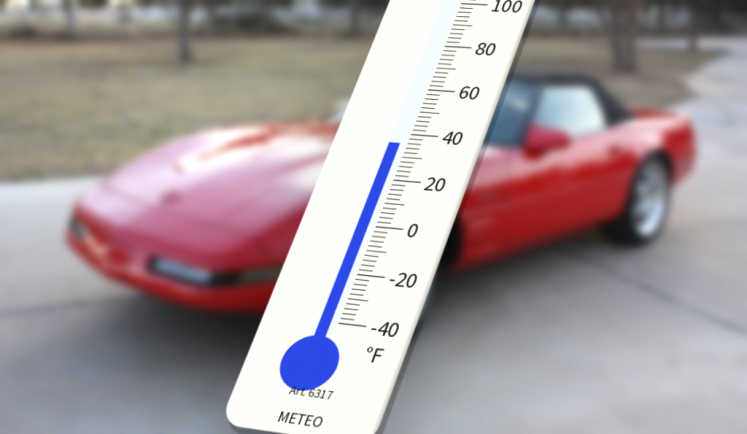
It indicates 36; °F
